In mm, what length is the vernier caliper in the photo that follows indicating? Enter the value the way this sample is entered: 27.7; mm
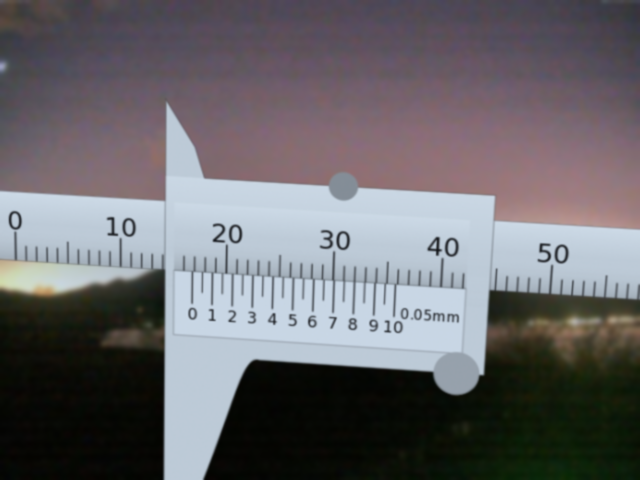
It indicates 16.8; mm
